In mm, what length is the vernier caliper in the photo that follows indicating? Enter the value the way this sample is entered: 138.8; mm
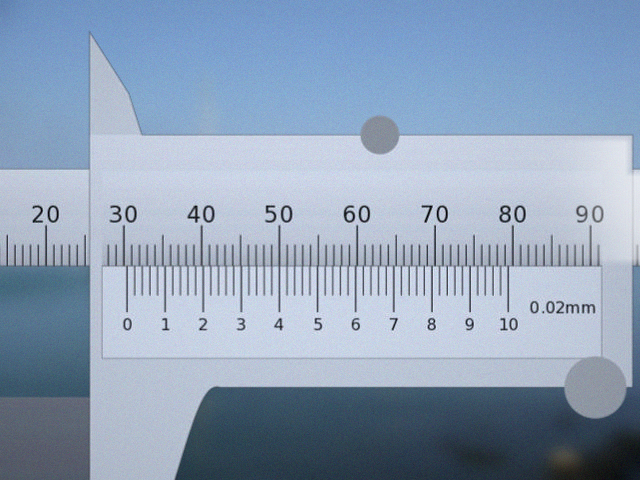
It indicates 30.4; mm
